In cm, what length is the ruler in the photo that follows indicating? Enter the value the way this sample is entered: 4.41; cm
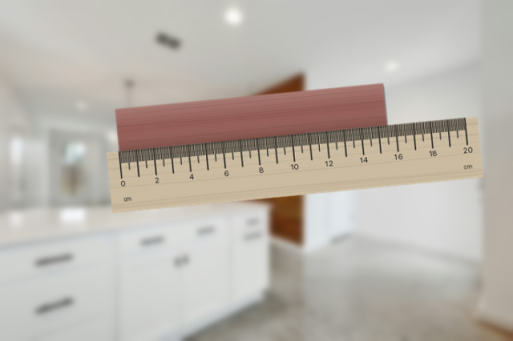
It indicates 15.5; cm
